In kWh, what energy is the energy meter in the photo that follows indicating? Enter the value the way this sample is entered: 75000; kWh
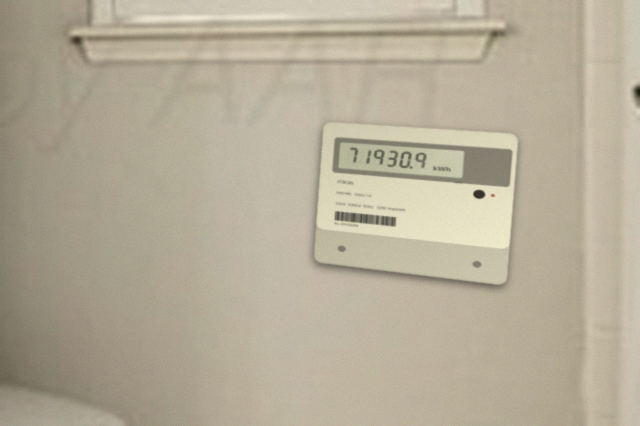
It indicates 71930.9; kWh
